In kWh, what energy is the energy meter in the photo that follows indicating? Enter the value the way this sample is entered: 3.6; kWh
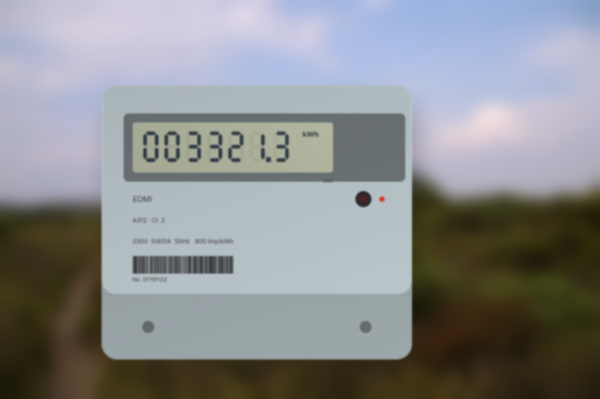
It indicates 3321.3; kWh
